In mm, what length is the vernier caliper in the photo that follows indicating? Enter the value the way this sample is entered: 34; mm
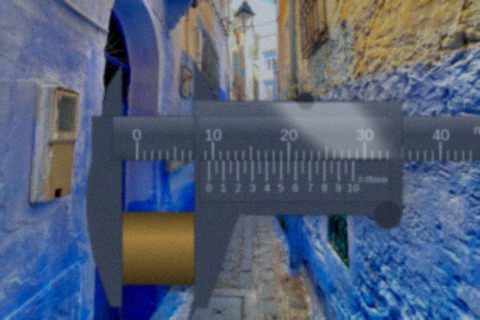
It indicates 9.5; mm
